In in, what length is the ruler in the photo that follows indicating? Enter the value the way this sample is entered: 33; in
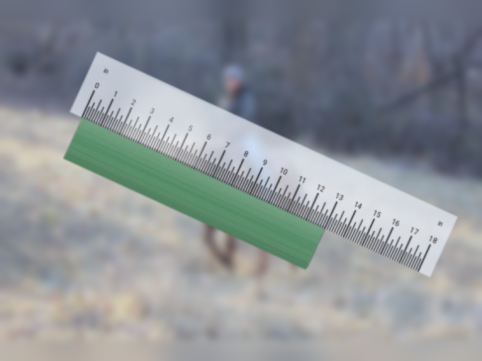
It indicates 13; in
